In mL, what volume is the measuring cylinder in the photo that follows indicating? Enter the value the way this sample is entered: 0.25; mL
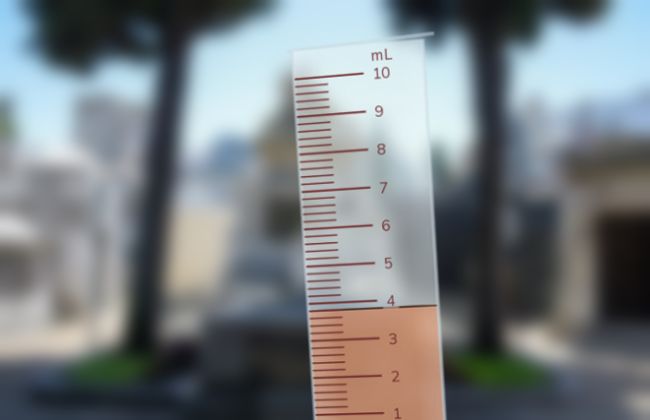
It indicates 3.8; mL
